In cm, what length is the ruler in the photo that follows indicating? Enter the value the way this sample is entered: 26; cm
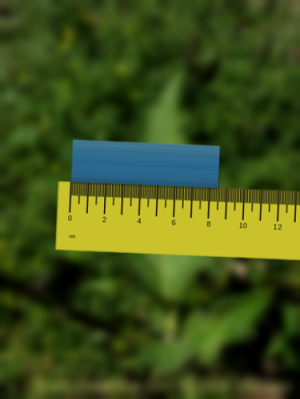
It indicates 8.5; cm
